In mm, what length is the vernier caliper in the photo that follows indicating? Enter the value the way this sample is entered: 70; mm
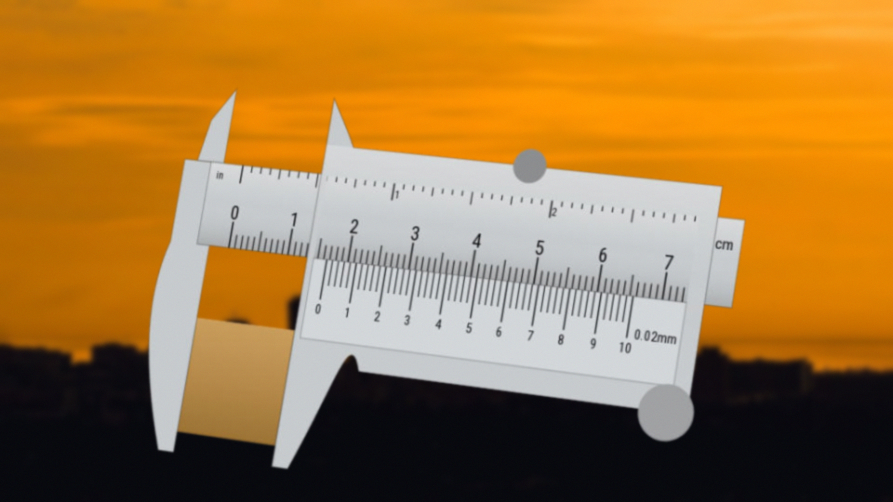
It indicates 16.5; mm
